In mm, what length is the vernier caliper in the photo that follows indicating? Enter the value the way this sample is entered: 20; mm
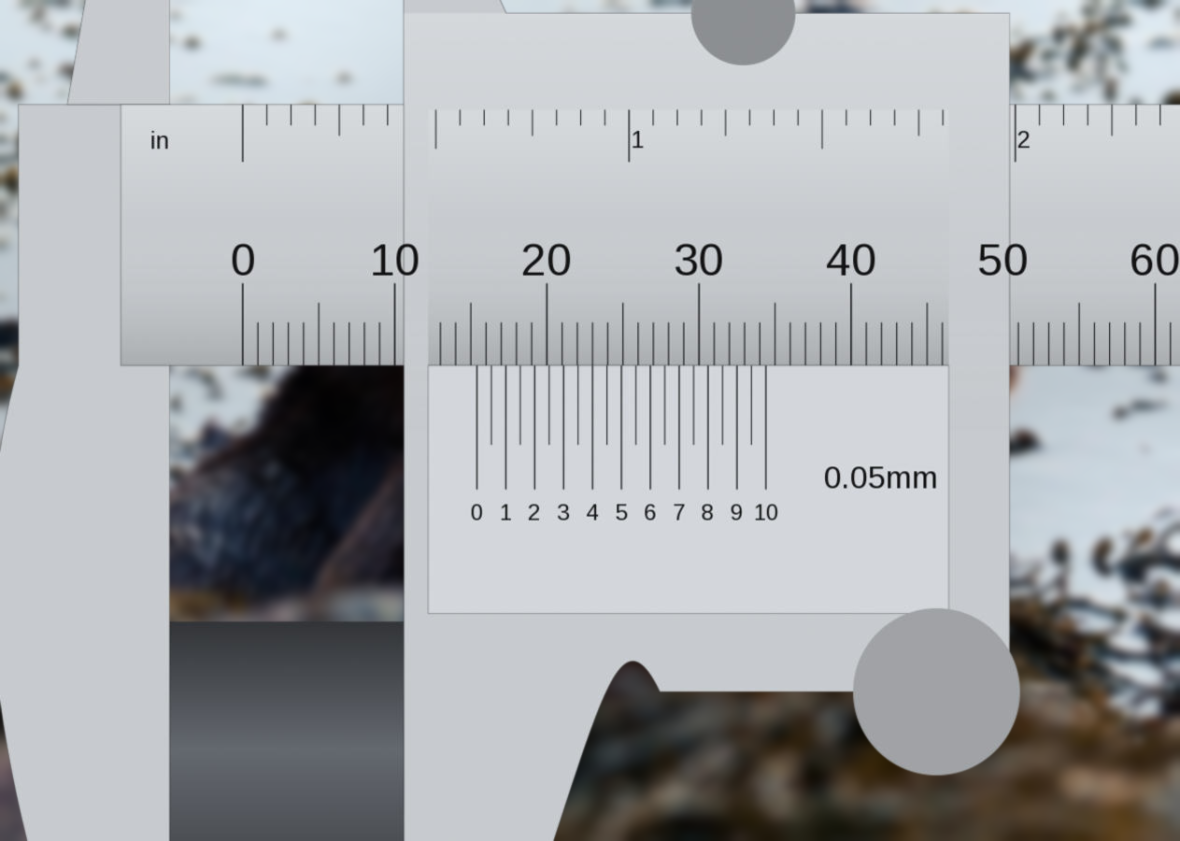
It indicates 15.4; mm
